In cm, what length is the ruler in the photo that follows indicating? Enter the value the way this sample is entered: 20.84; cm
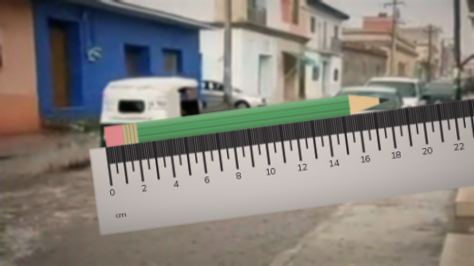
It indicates 18; cm
